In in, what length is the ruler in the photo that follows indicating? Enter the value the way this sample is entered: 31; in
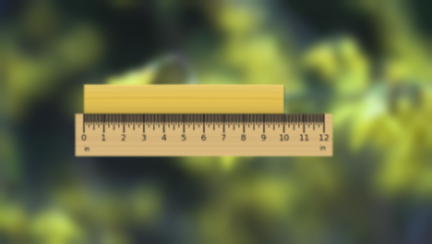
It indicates 10; in
